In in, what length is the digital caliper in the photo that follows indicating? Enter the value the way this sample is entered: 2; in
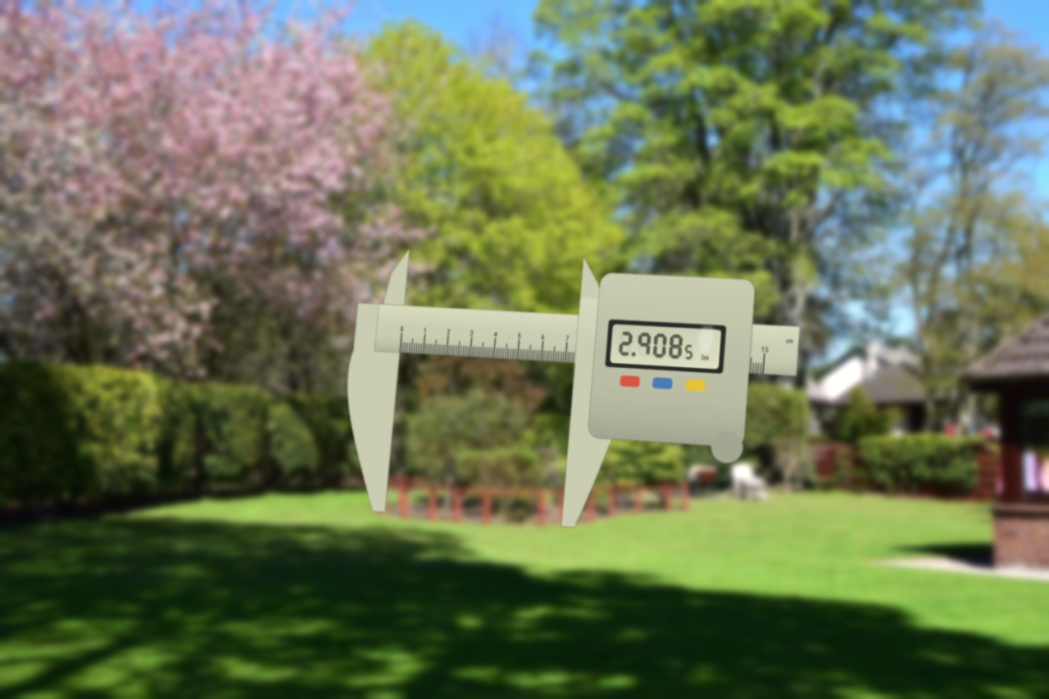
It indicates 2.9085; in
